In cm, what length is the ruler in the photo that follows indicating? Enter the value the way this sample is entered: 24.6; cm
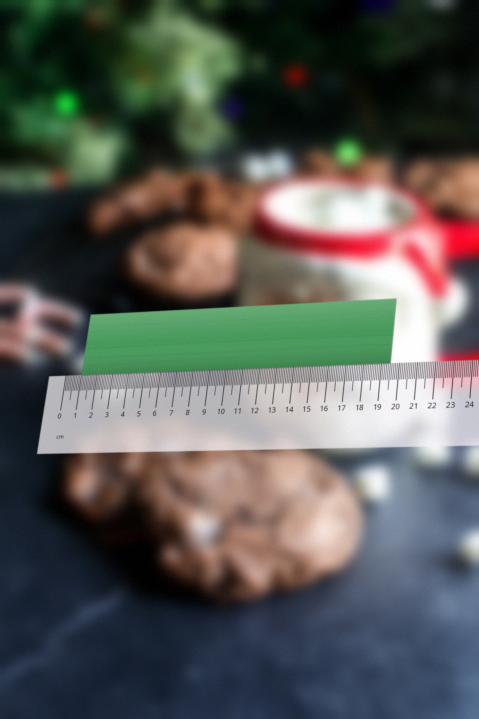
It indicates 18.5; cm
